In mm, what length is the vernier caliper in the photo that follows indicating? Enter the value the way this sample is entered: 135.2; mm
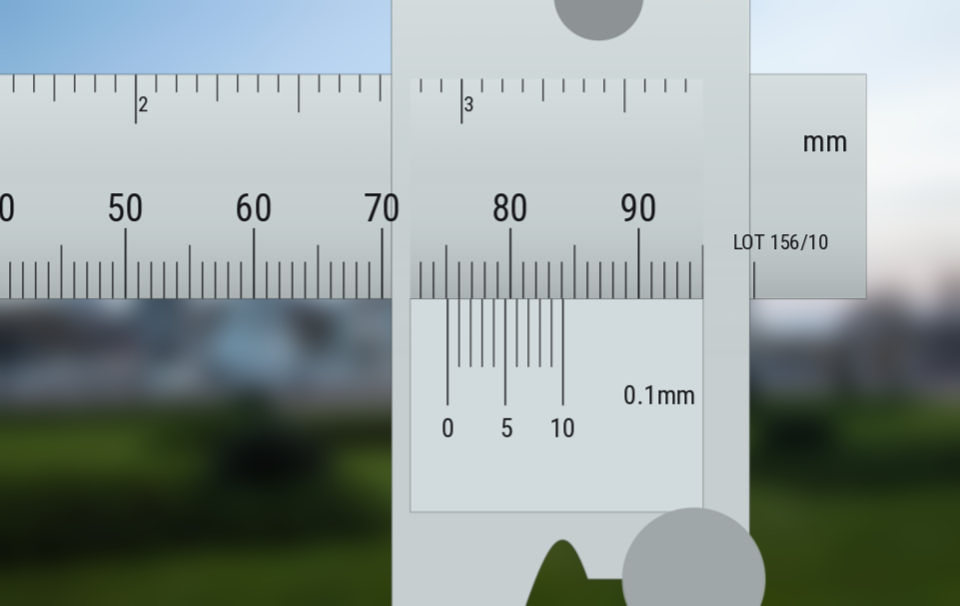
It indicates 75.1; mm
